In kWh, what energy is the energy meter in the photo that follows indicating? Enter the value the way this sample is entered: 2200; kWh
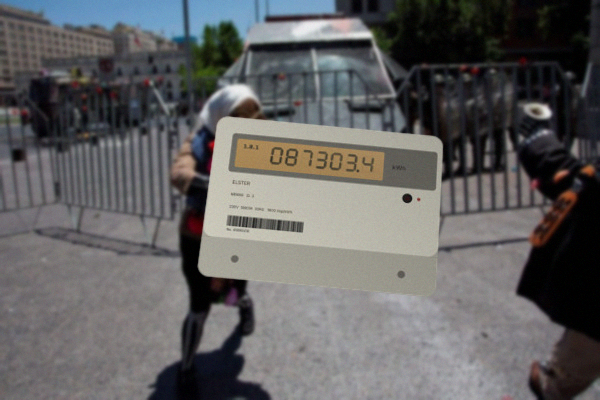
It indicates 87303.4; kWh
